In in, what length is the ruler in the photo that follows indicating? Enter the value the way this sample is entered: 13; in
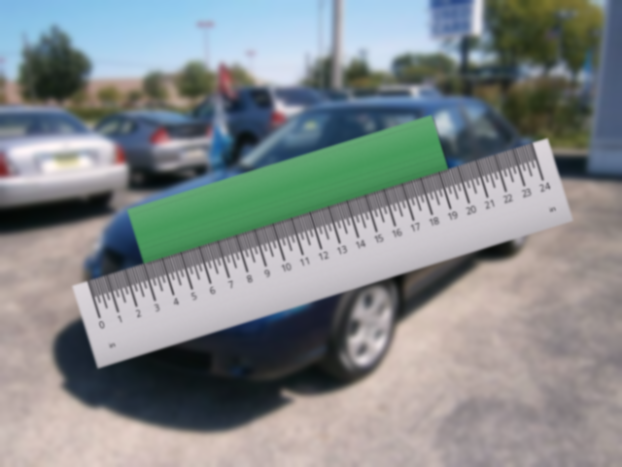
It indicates 16.5; in
